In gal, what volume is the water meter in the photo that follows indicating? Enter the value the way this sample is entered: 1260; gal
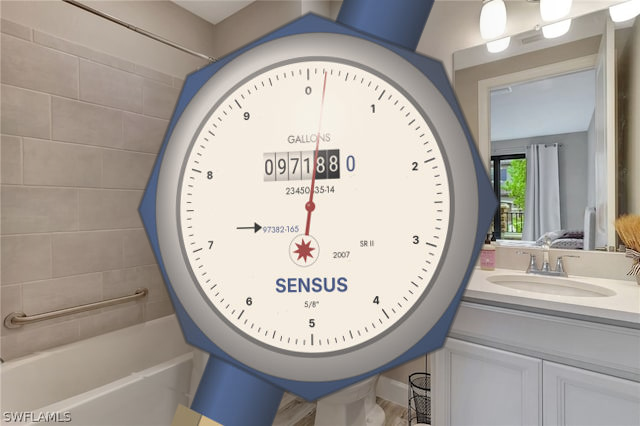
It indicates 971880.2; gal
